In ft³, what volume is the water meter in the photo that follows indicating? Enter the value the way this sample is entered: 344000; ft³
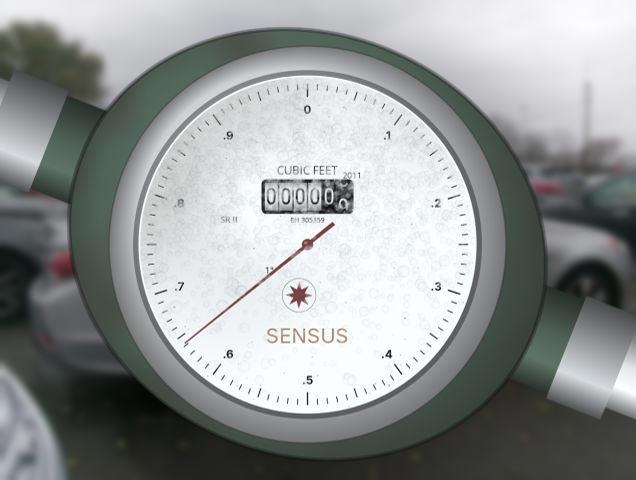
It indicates 8.64; ft³
